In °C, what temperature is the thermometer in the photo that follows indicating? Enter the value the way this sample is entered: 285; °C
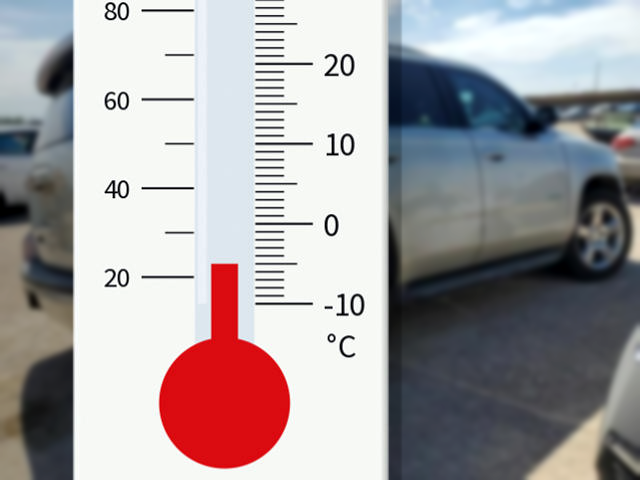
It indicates -5; °C
